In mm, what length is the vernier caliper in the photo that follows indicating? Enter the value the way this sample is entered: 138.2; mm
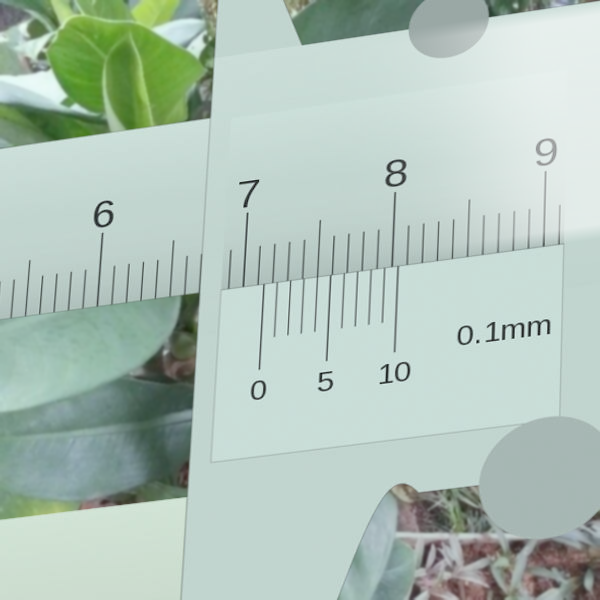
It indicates 71.4; mm
